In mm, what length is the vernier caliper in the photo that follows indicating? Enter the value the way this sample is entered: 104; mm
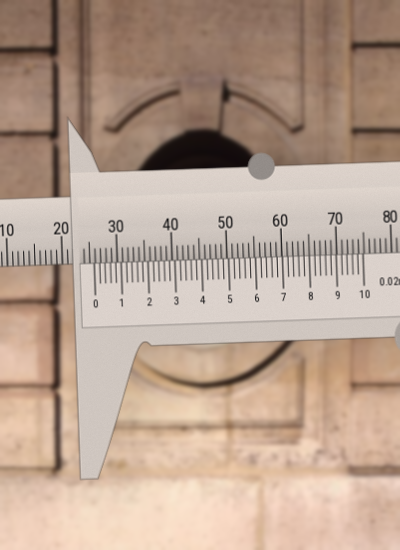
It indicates 25.8; mm
